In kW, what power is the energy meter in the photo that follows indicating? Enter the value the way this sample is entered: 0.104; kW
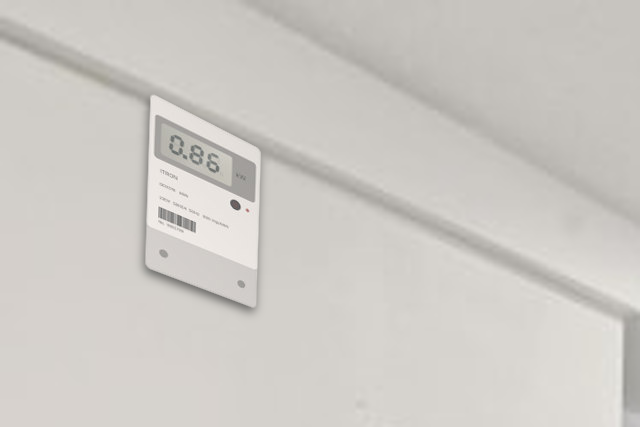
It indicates 0.86; kW
